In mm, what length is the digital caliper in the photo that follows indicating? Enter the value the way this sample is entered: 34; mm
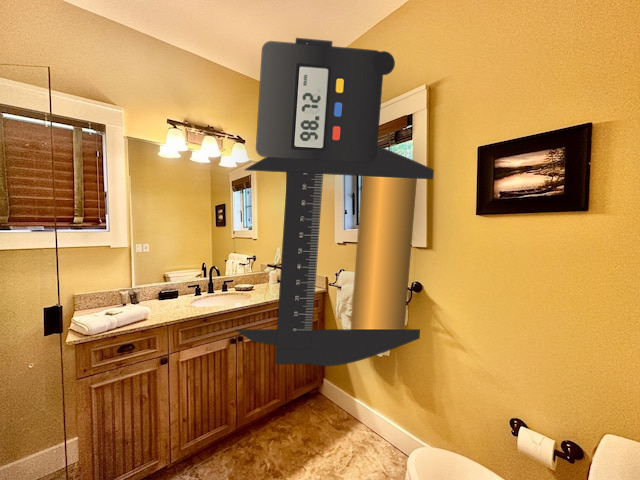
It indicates 98.72; mm
